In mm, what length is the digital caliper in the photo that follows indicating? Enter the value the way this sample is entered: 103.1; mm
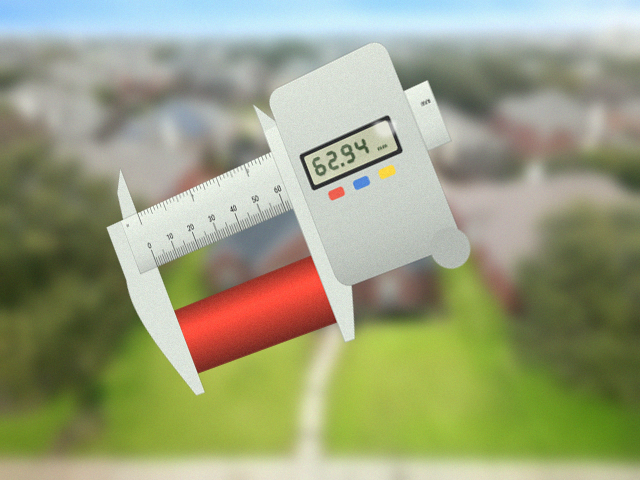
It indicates 62.94; mm
